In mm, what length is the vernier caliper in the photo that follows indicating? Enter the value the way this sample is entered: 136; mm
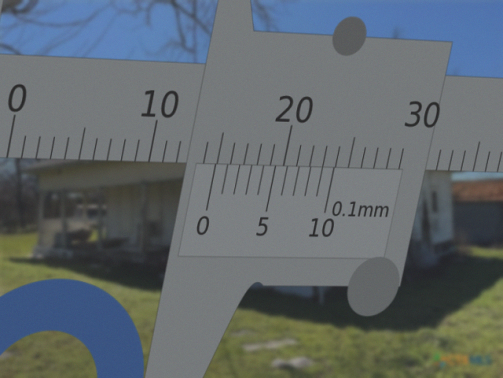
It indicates 14.9; mm
